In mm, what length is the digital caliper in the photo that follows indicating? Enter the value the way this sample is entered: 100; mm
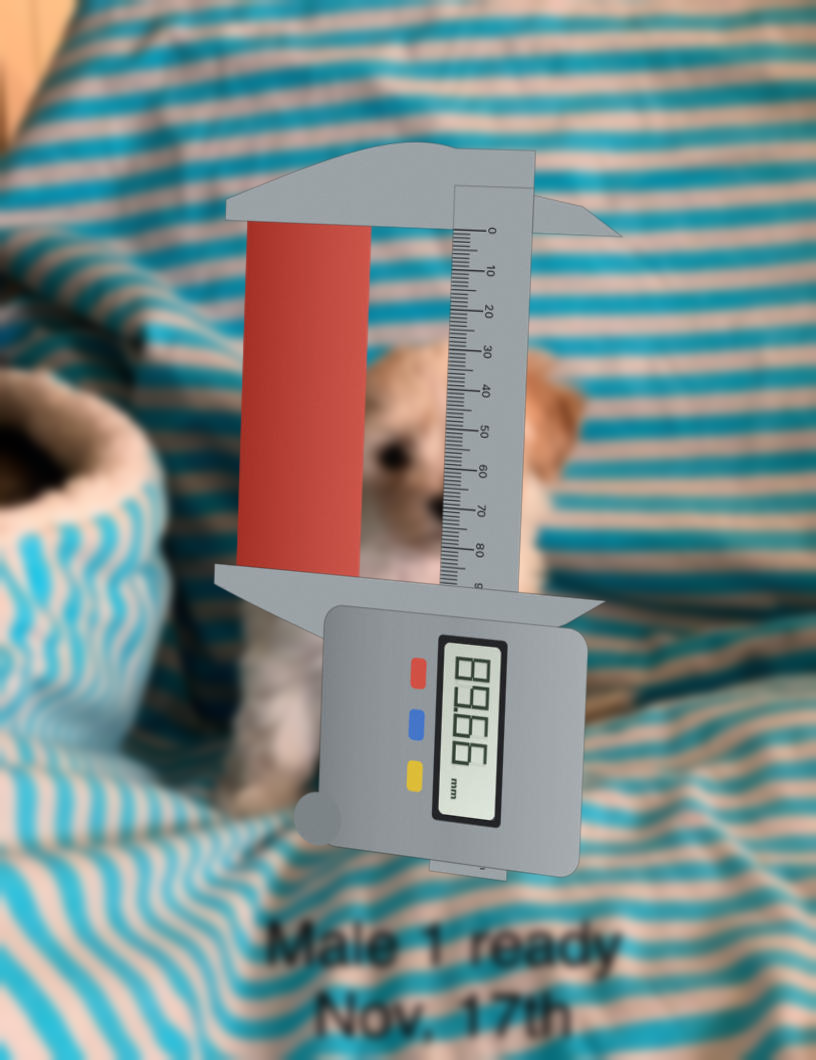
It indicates 89.66; mm
